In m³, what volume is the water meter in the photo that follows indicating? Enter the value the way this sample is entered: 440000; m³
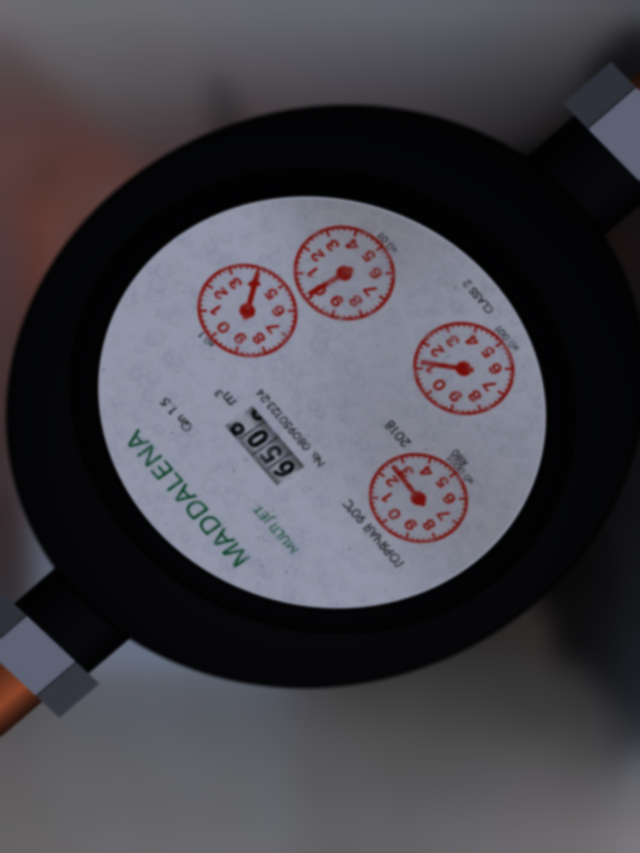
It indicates 6508.4012; m³
